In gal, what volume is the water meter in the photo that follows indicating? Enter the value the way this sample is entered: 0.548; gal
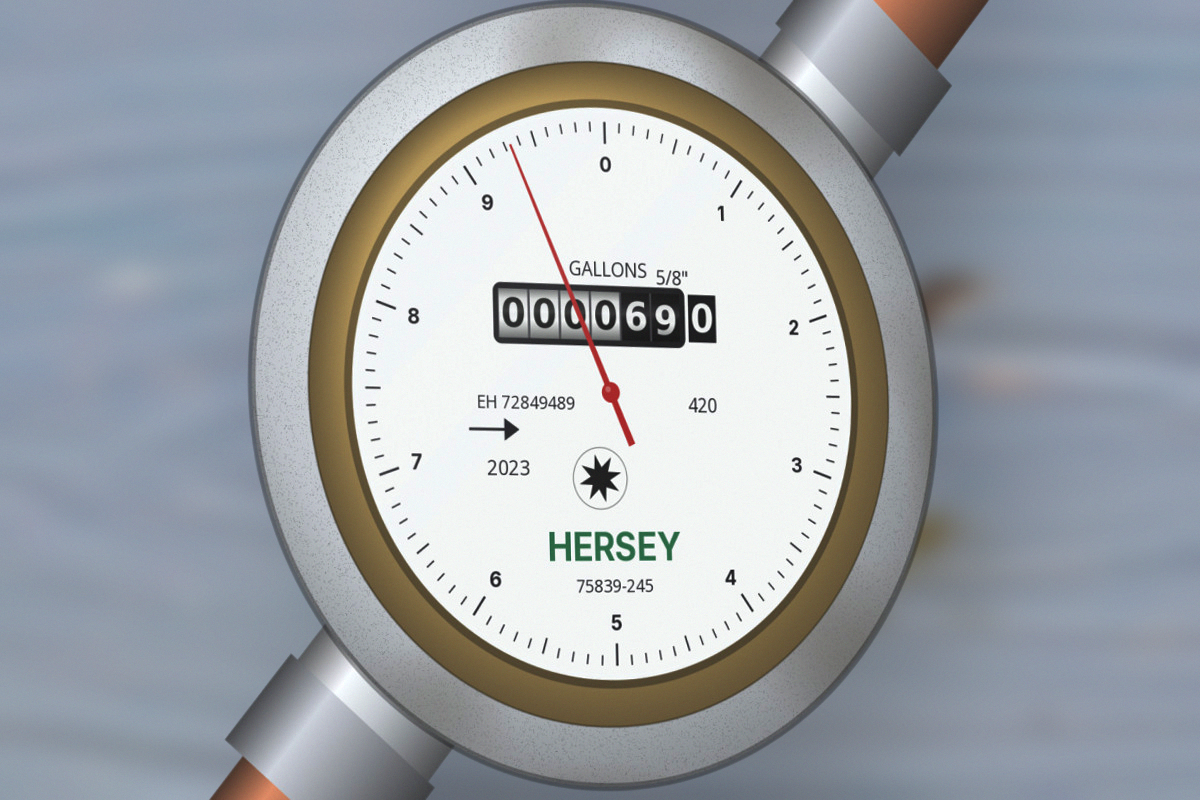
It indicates 689.3; gal
